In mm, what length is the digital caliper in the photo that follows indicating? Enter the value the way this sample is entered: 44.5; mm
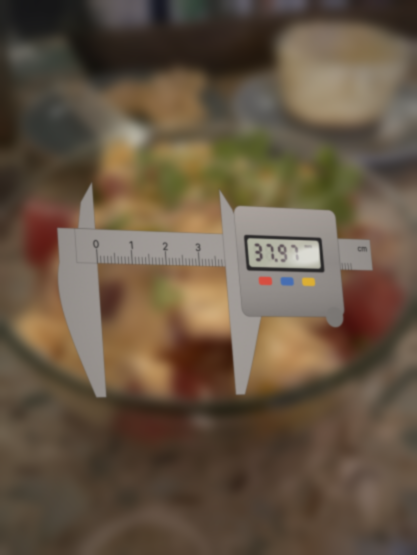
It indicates 37.97; mm
